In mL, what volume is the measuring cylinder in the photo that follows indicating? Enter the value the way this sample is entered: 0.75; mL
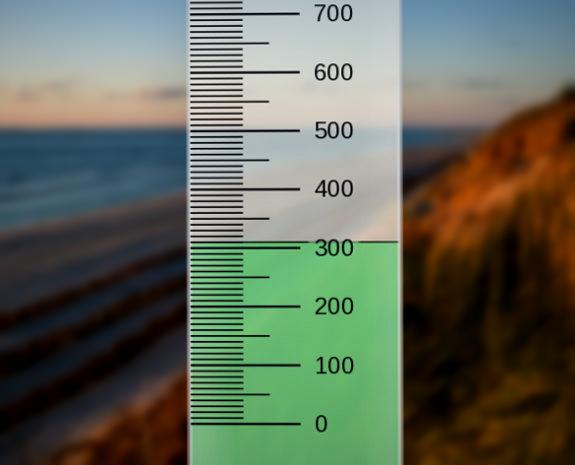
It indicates 310; mL
